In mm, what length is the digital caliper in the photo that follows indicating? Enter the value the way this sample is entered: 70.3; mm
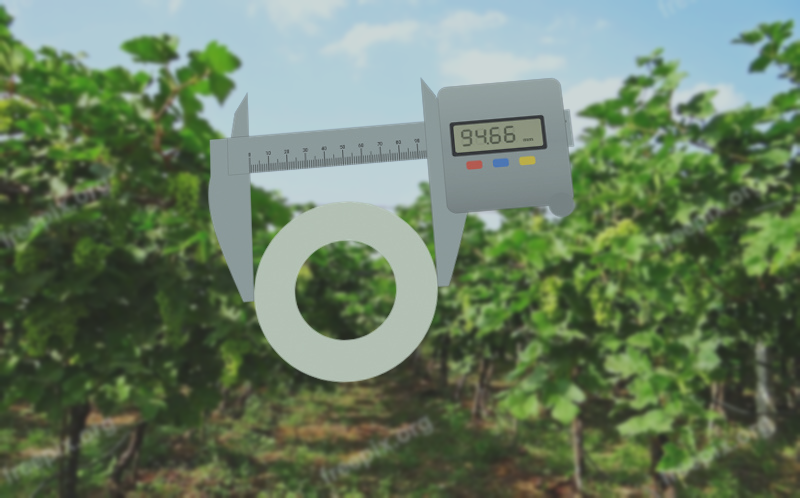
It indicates 94.66; mm
